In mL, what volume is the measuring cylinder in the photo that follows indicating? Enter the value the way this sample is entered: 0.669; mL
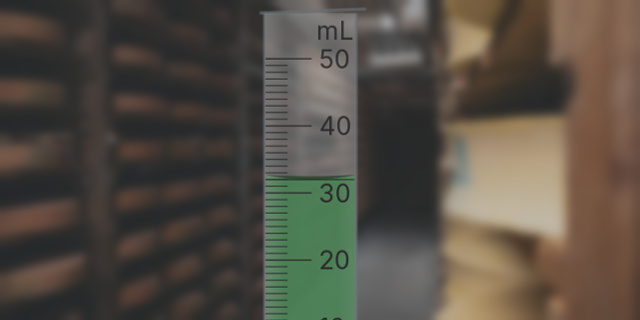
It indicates 32; mL
